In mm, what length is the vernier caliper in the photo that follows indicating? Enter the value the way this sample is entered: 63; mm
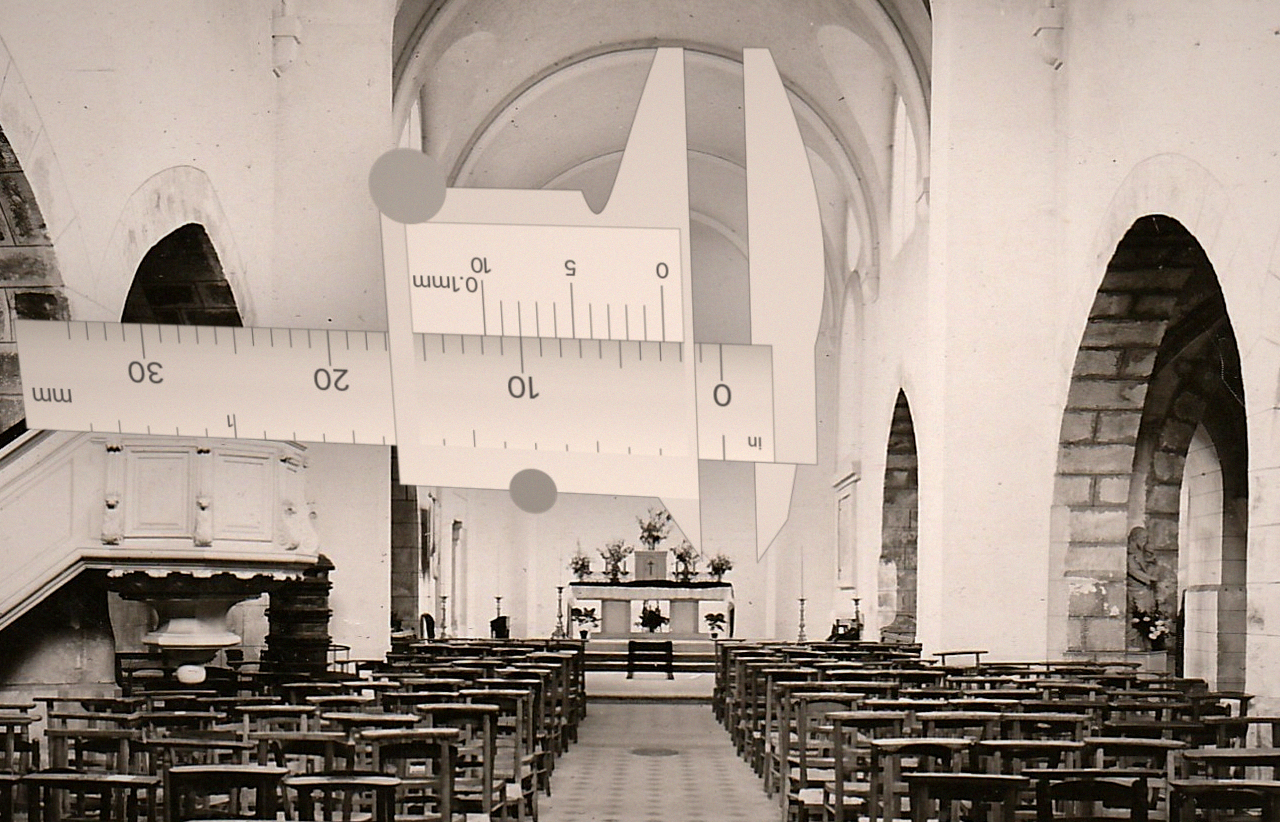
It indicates 2.8; mm
